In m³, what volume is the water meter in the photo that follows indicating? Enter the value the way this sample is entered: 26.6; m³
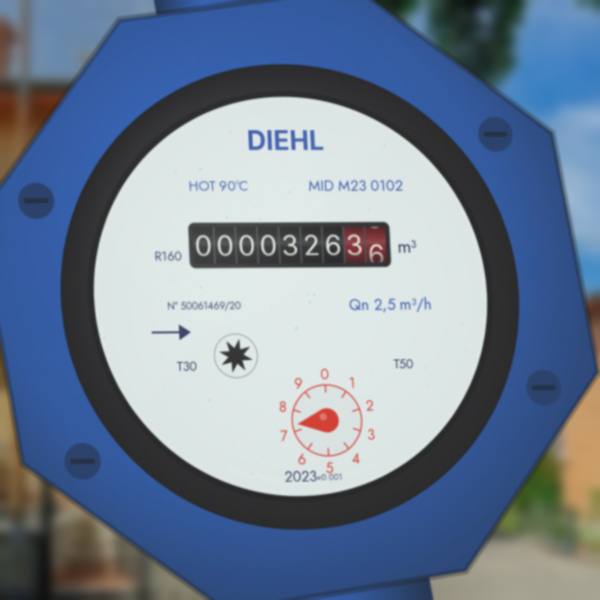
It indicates 326.357; m³
